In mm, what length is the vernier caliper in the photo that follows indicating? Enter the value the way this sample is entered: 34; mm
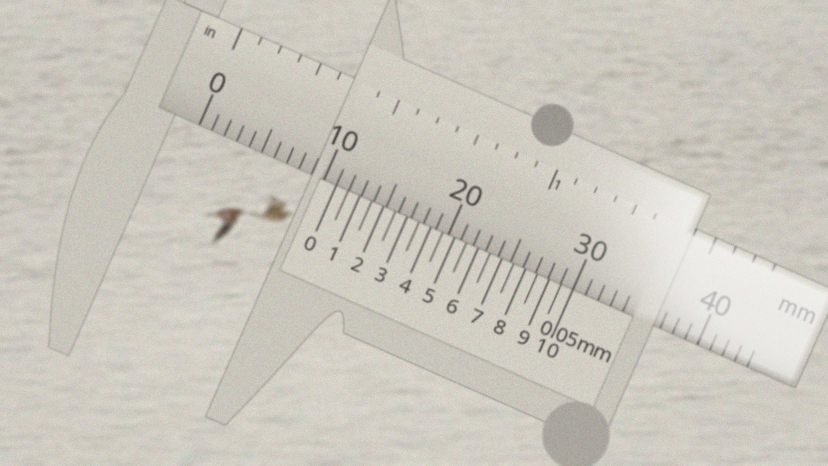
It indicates 11.0; mm
